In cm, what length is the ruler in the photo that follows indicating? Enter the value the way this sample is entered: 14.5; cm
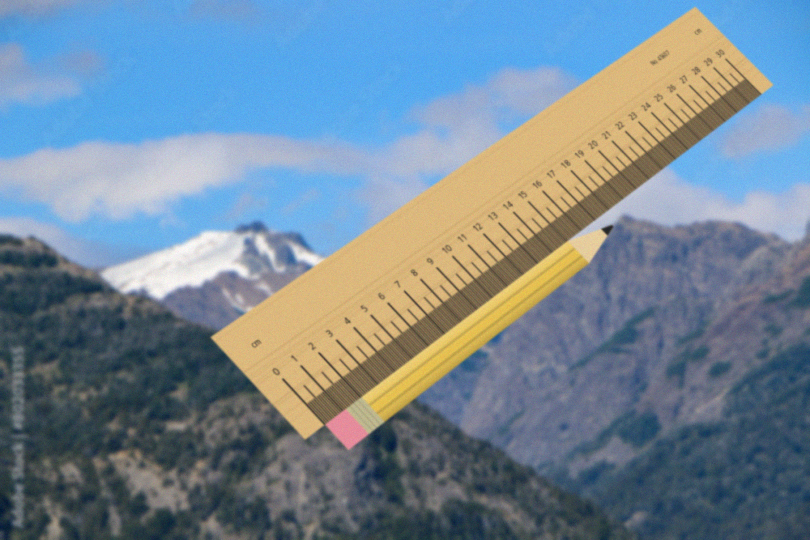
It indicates 17.5; cm
